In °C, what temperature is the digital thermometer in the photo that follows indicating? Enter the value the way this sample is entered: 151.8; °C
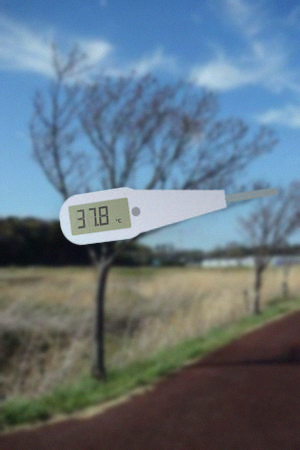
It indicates 37.8; °C
